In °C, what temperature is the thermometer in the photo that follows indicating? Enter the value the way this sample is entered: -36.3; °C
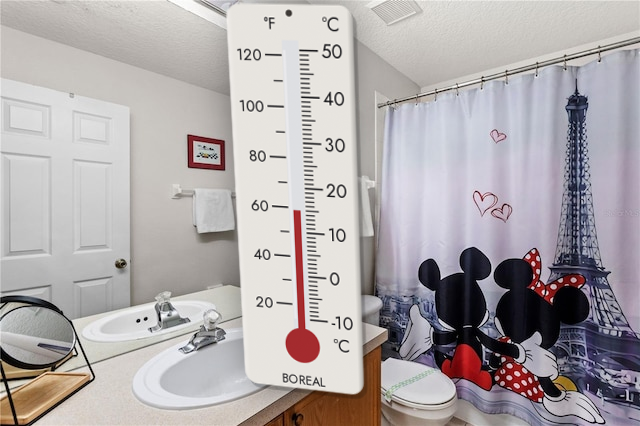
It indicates 15; °C
